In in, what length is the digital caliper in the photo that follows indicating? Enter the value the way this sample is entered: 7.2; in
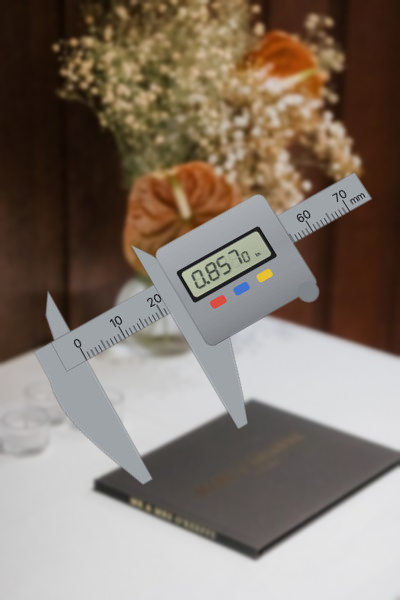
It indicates 0.8570; in
